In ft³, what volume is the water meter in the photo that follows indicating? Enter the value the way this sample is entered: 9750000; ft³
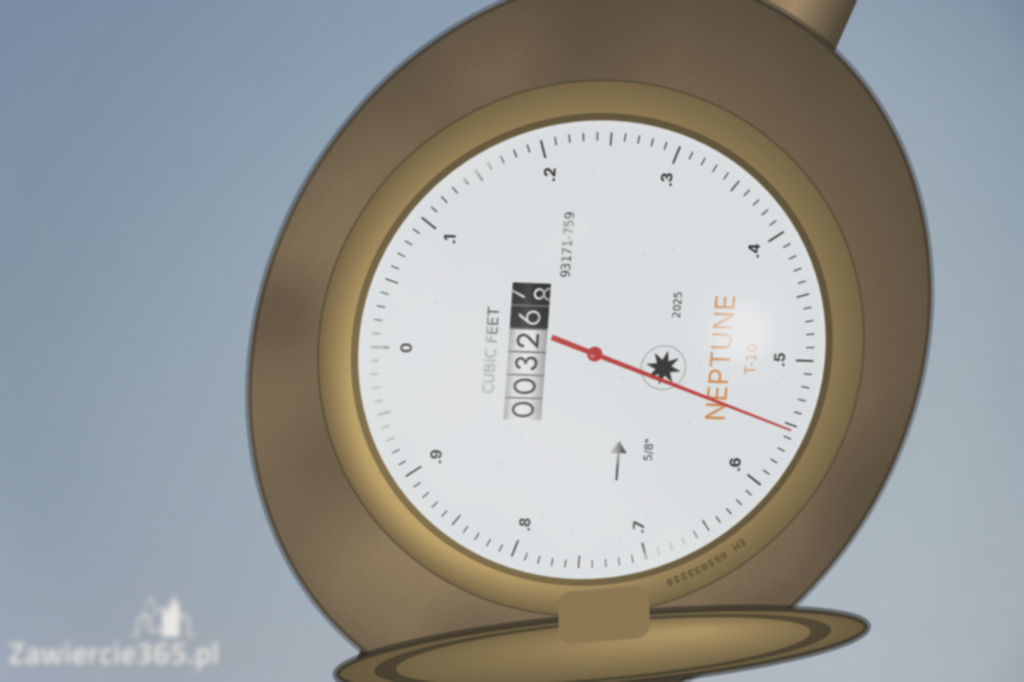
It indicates 3267.55; ft³
